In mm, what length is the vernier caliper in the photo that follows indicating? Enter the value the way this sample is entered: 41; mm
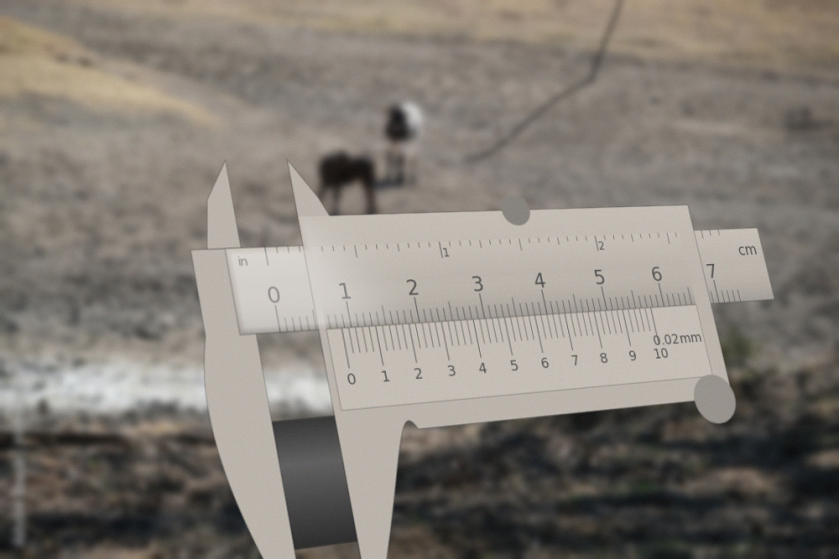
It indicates 8.6; mm
